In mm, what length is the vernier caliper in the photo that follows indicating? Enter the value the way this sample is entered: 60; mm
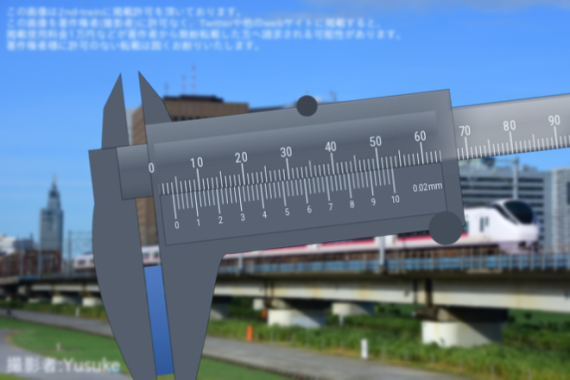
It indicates 4.0; mm
